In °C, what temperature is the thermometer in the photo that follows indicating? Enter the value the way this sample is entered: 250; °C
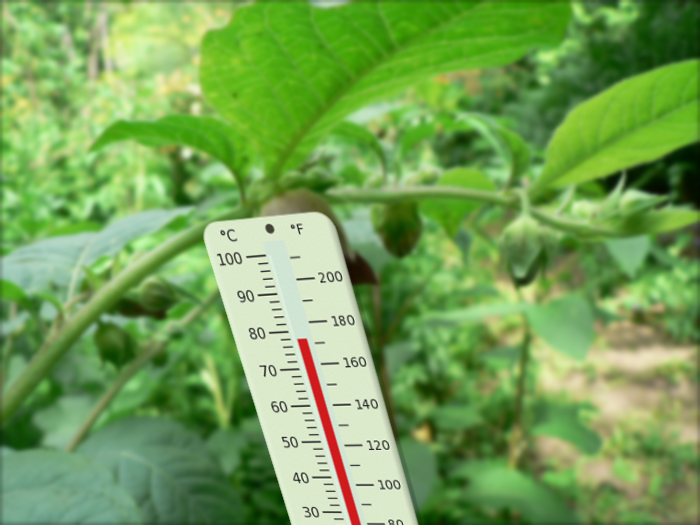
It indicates 78; °C
